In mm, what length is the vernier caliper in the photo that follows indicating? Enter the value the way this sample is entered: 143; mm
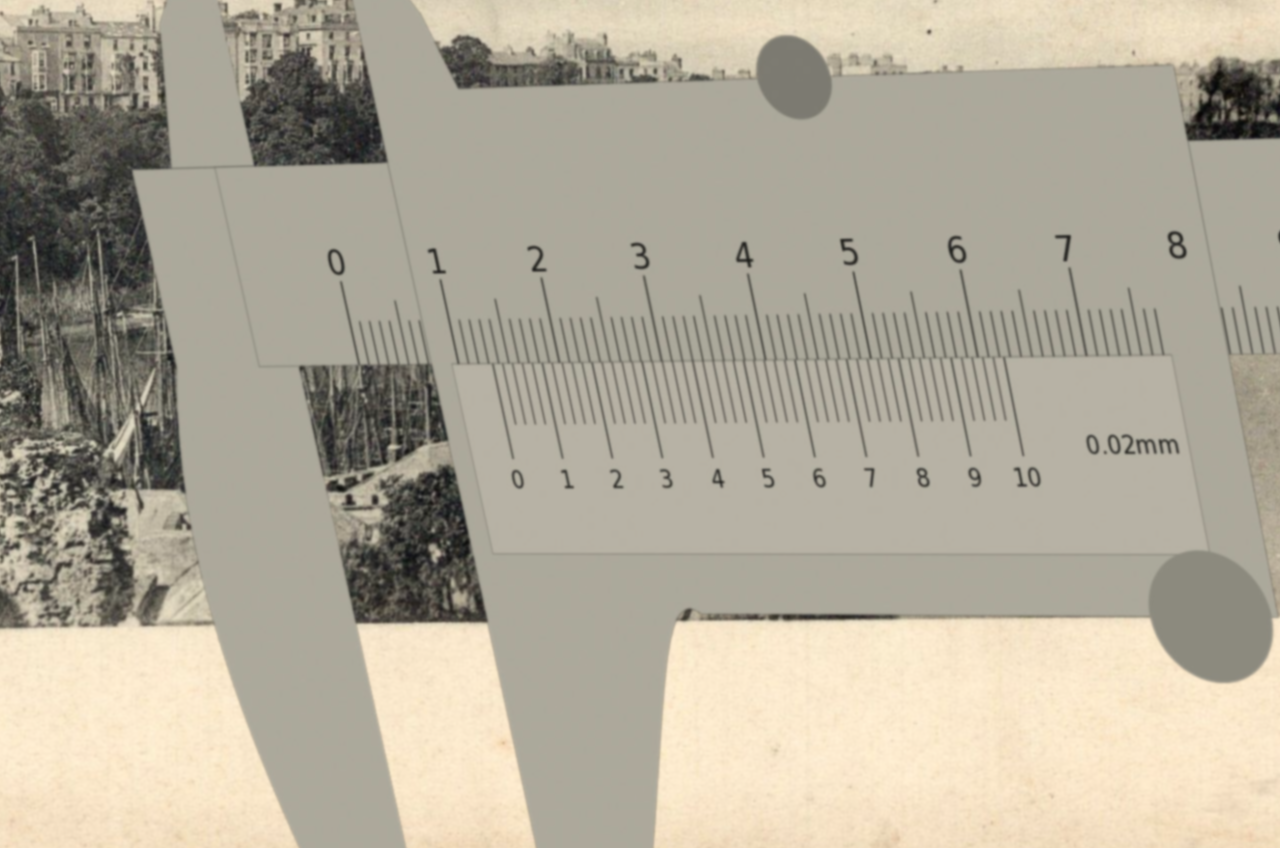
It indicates 13.4; mm
